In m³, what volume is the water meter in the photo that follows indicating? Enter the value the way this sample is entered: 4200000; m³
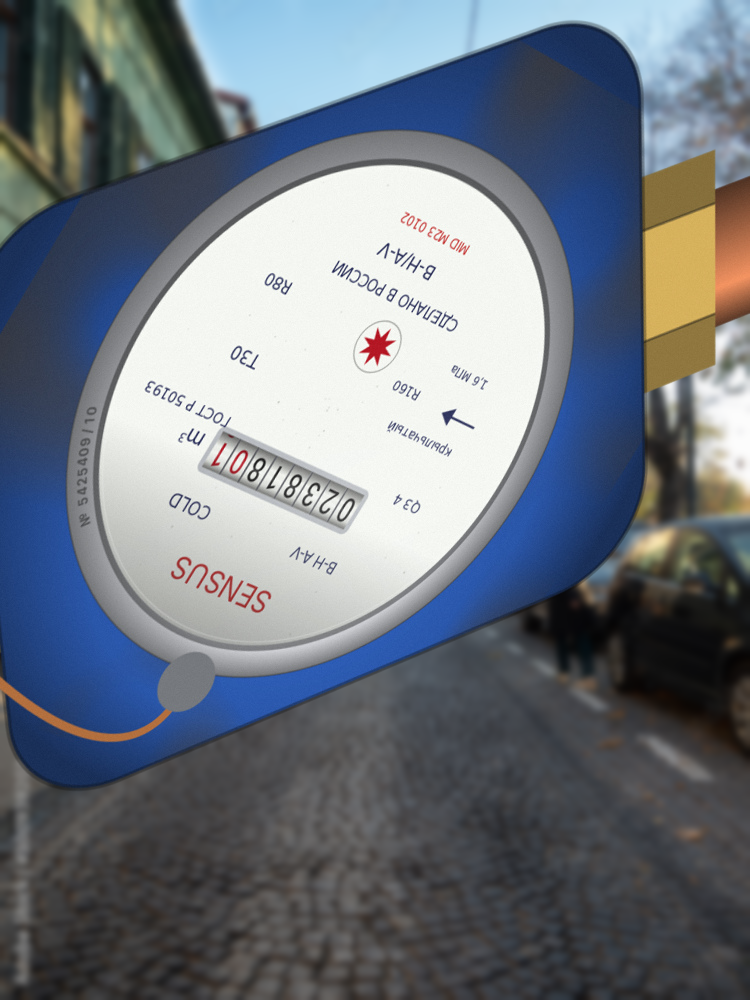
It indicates 23818.01; m³
